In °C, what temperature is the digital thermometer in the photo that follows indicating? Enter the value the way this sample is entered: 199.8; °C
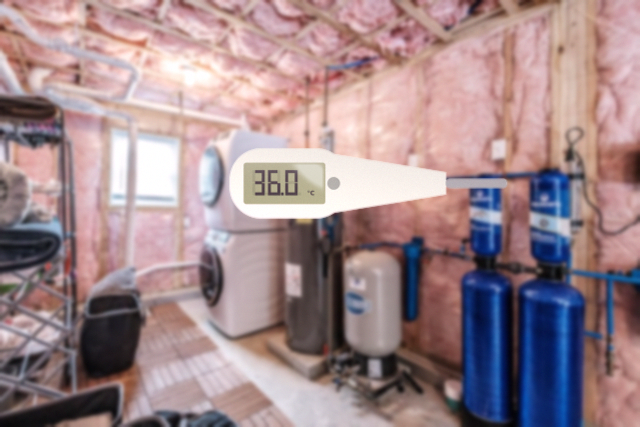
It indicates 36.0; °C
